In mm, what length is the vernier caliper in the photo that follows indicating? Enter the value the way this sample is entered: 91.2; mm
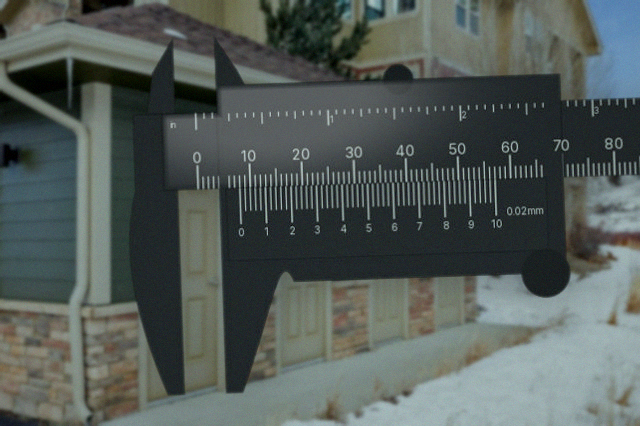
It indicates 8.0; mm
